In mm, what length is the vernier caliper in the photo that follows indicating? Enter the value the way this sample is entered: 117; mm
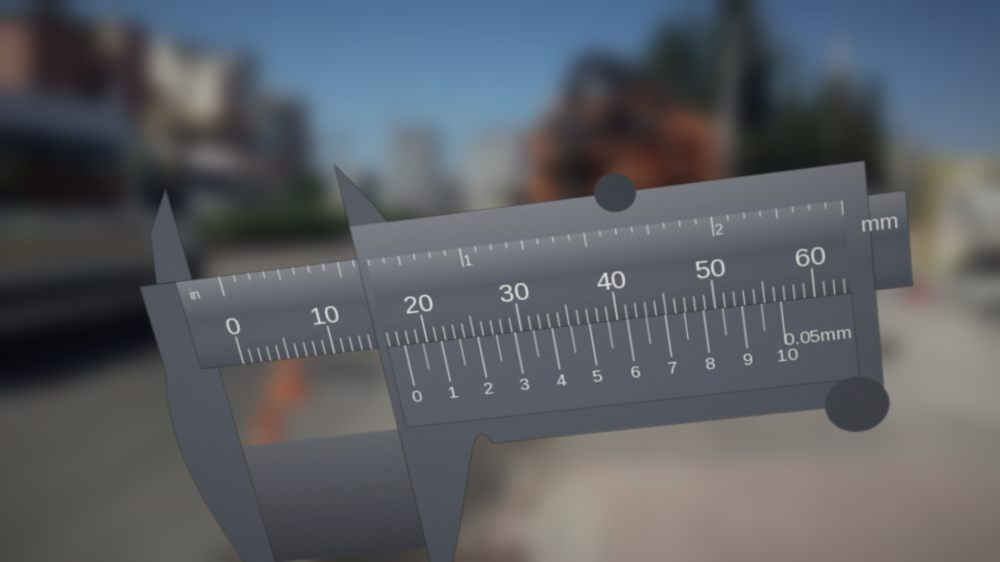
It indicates 17.6; mm
